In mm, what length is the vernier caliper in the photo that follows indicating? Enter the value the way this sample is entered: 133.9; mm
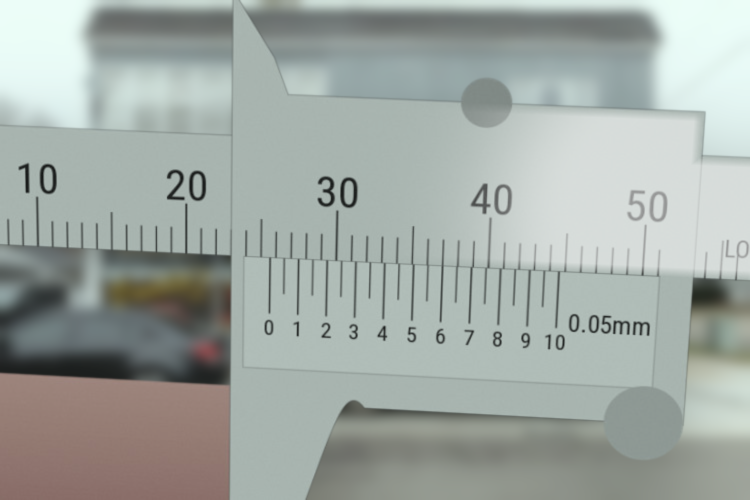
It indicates 25.6; mm
